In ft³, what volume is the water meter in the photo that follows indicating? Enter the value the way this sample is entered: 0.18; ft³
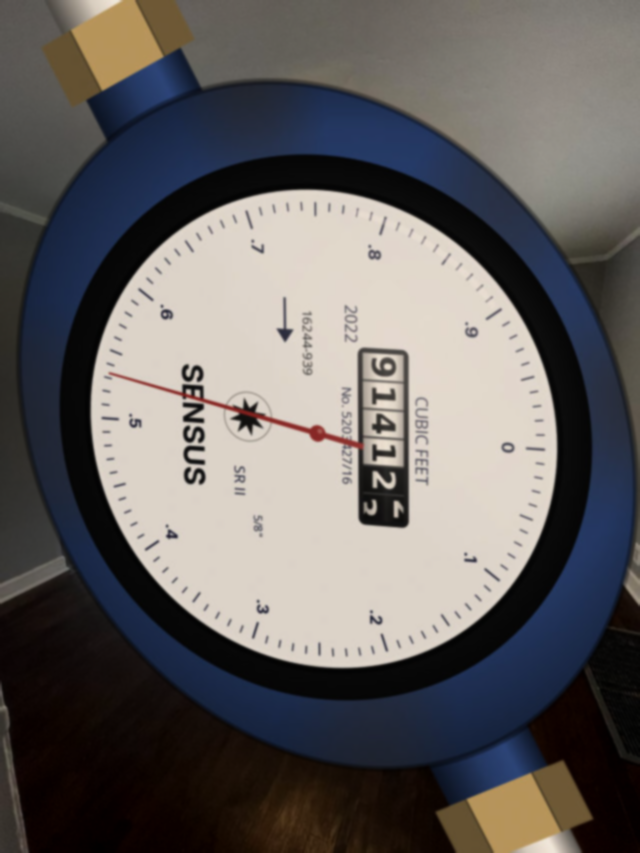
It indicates 914122.53; ft³
